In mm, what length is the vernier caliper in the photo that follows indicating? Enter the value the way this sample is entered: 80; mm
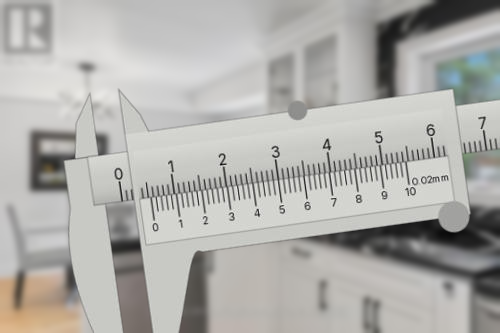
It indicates 5.5; mm
